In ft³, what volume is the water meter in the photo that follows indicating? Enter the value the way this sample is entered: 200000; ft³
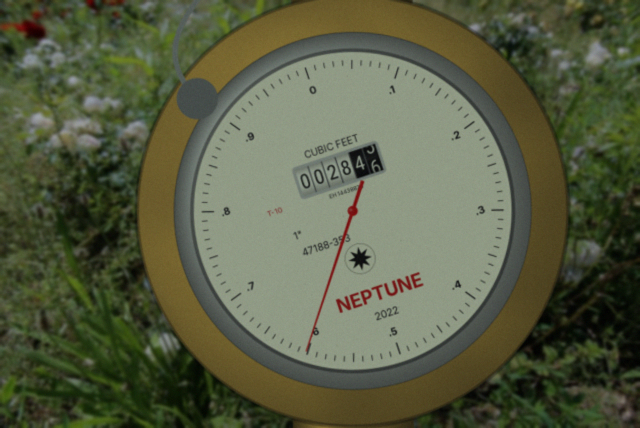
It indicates 2845.60; ft³
